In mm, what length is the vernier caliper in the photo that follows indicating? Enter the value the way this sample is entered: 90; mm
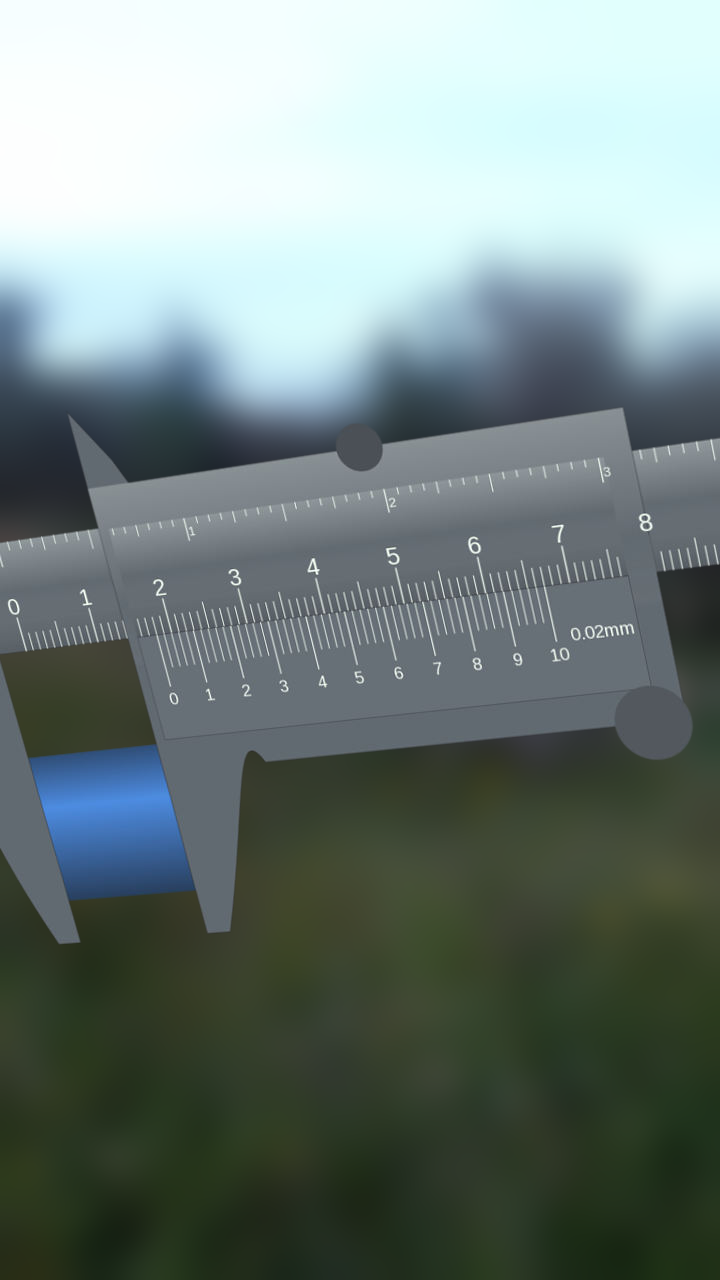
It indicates 18.0; mm
